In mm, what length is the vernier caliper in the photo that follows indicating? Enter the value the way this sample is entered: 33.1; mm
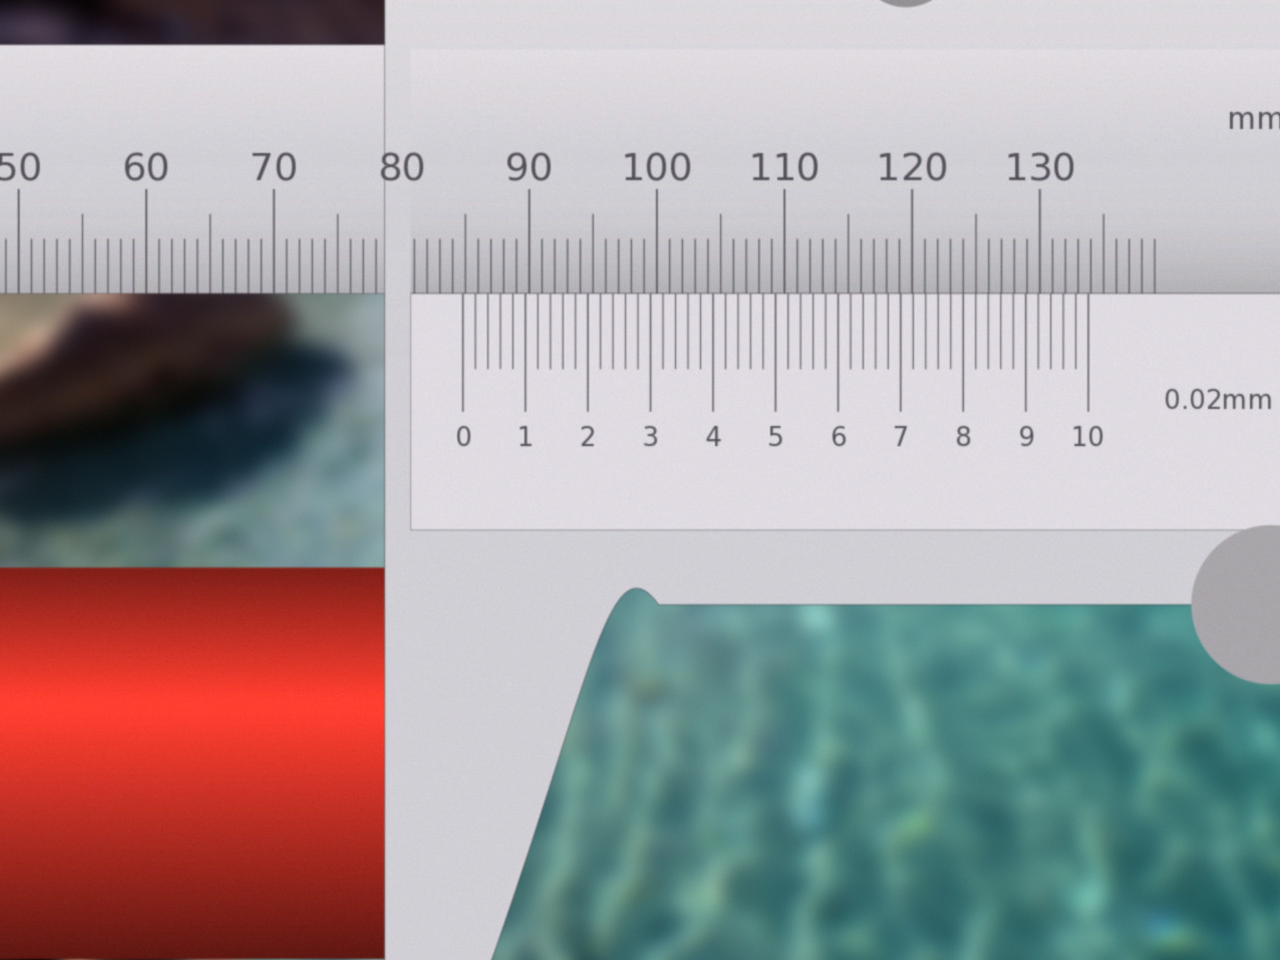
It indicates 84.8; mm
